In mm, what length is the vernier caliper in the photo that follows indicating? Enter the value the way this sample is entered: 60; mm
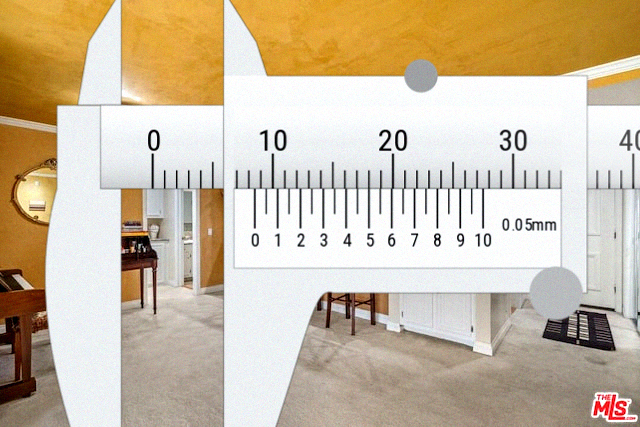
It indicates 8.5; mm
